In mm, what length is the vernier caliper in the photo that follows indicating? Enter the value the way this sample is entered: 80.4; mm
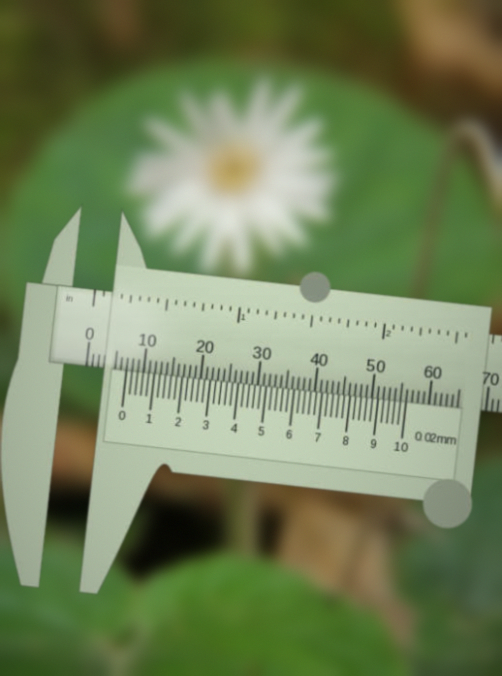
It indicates 7.0; mm
